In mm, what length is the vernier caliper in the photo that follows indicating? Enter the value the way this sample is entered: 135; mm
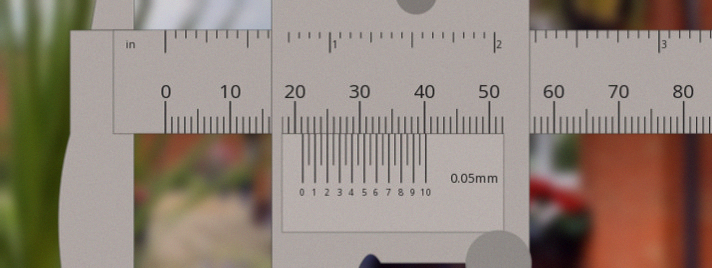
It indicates 21.2; mm
